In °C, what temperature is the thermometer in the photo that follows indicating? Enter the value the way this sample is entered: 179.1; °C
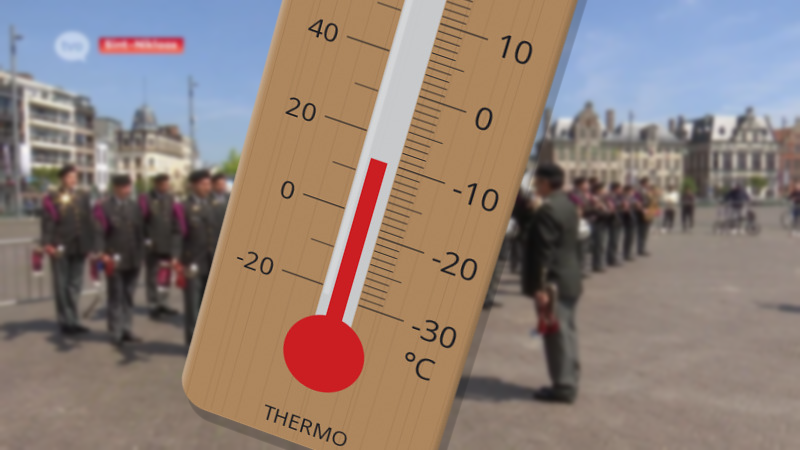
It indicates -10; °C
